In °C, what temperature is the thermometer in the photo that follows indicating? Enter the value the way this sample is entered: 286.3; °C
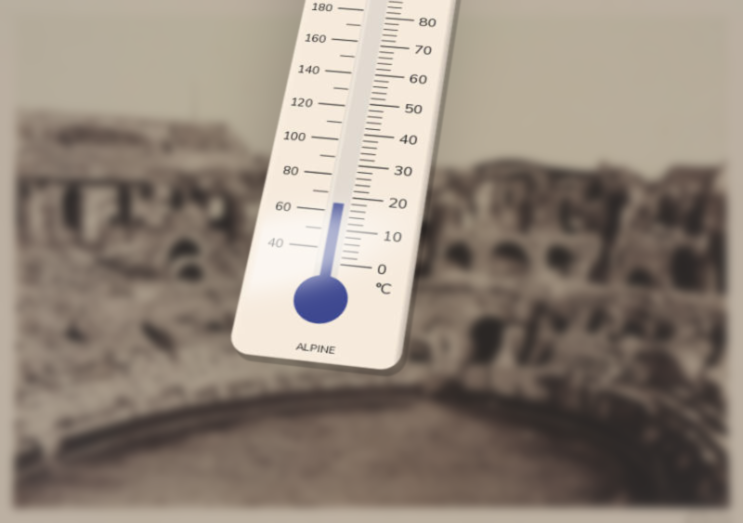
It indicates 18; °C
